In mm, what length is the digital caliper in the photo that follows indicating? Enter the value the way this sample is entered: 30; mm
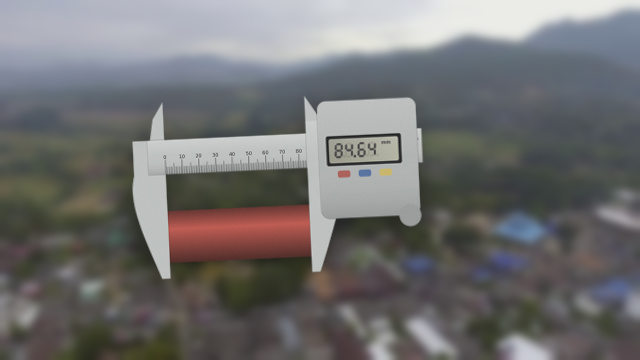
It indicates 84.64; mm
